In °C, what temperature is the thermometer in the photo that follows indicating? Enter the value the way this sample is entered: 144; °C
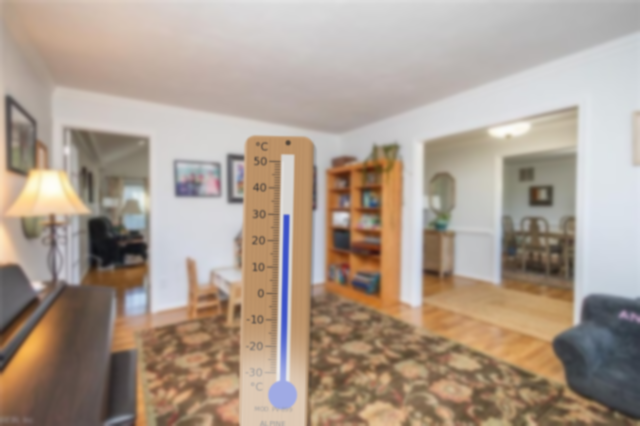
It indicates 30; °C
